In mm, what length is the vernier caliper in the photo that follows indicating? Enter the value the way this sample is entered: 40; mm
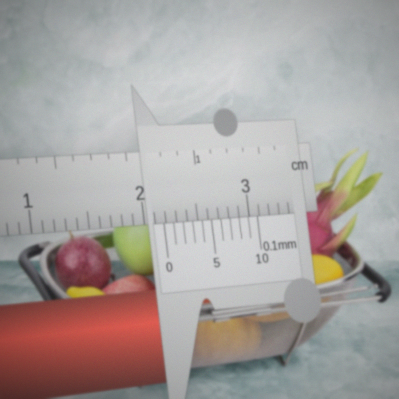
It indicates 21.8; mm
